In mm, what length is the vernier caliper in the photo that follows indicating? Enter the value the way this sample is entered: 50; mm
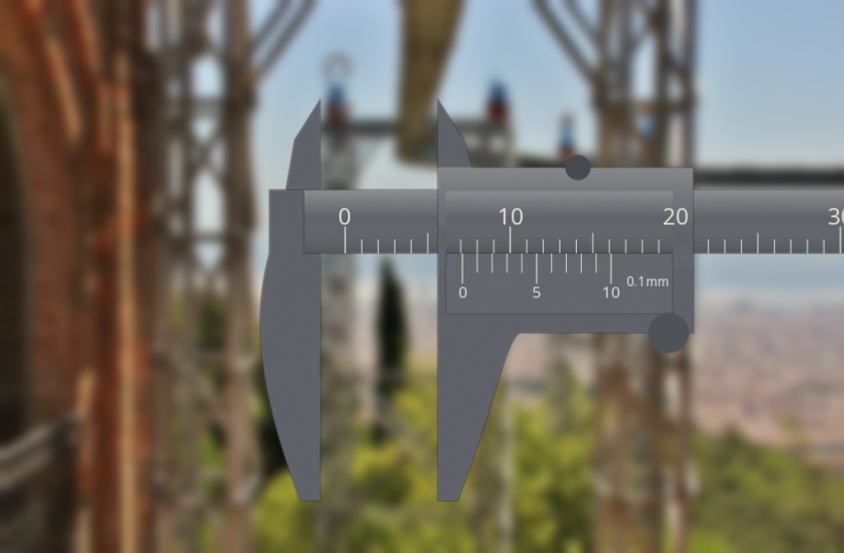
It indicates 7.1; mm
